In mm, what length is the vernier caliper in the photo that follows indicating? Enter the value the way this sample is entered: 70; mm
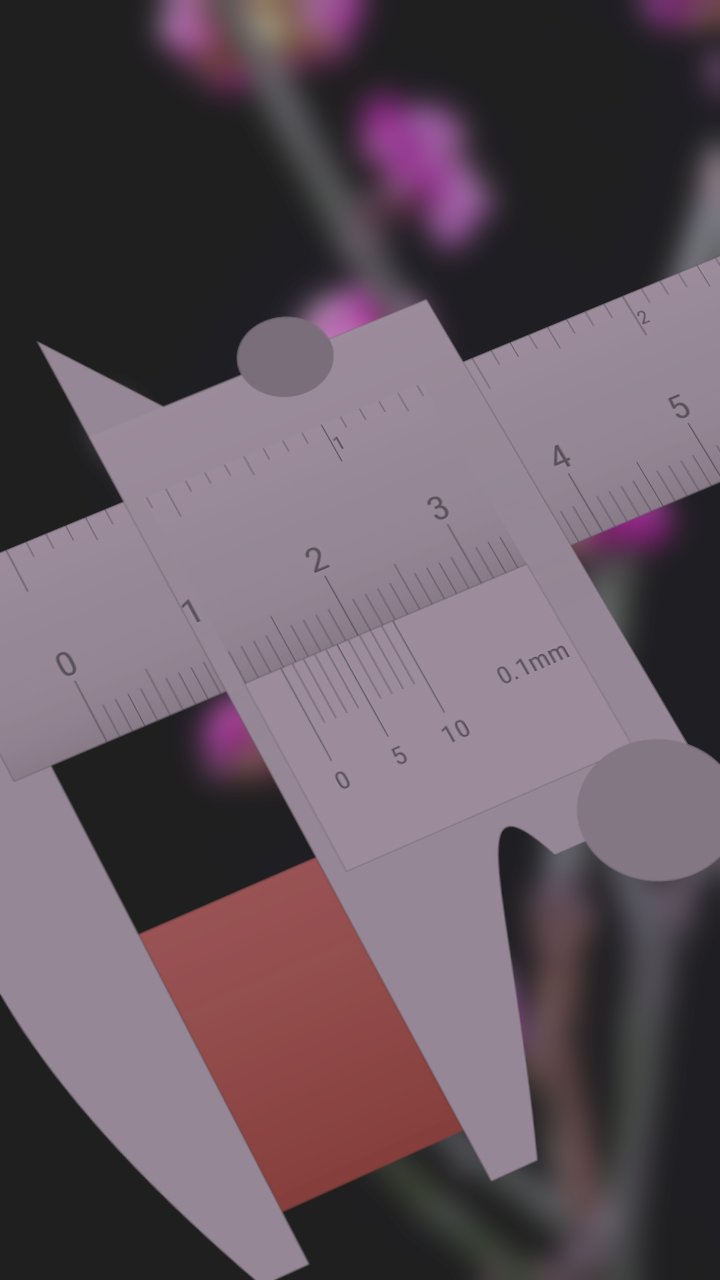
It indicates 13.8; mm
